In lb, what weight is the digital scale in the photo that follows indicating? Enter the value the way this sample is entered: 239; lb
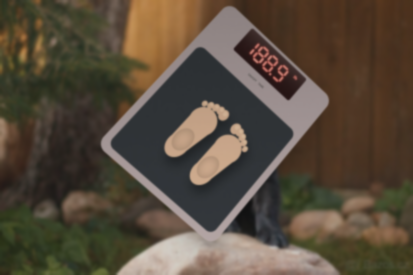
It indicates 188.9; lb
